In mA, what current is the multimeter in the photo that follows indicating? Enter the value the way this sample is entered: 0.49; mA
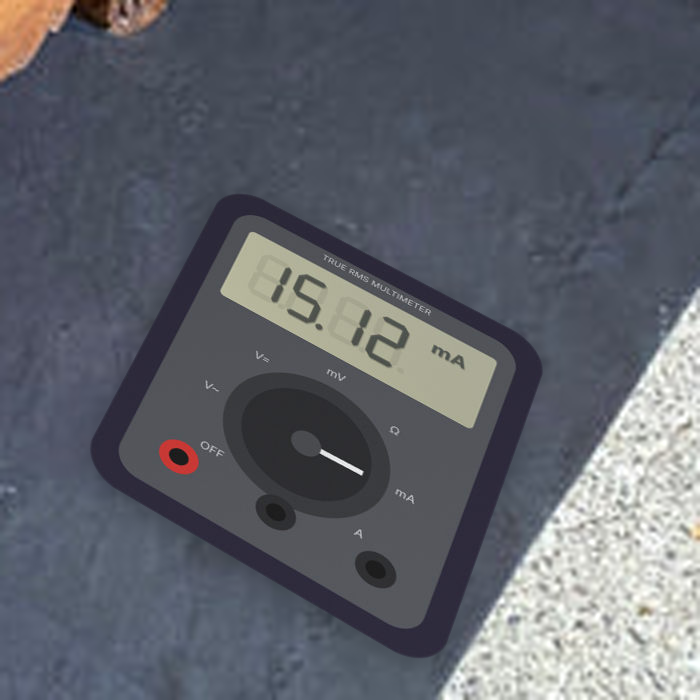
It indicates 15.12; mA
